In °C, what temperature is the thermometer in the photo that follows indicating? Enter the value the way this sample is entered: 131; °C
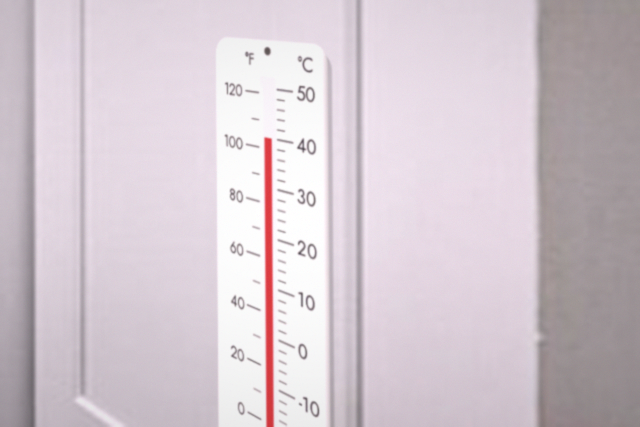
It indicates 40; °C
